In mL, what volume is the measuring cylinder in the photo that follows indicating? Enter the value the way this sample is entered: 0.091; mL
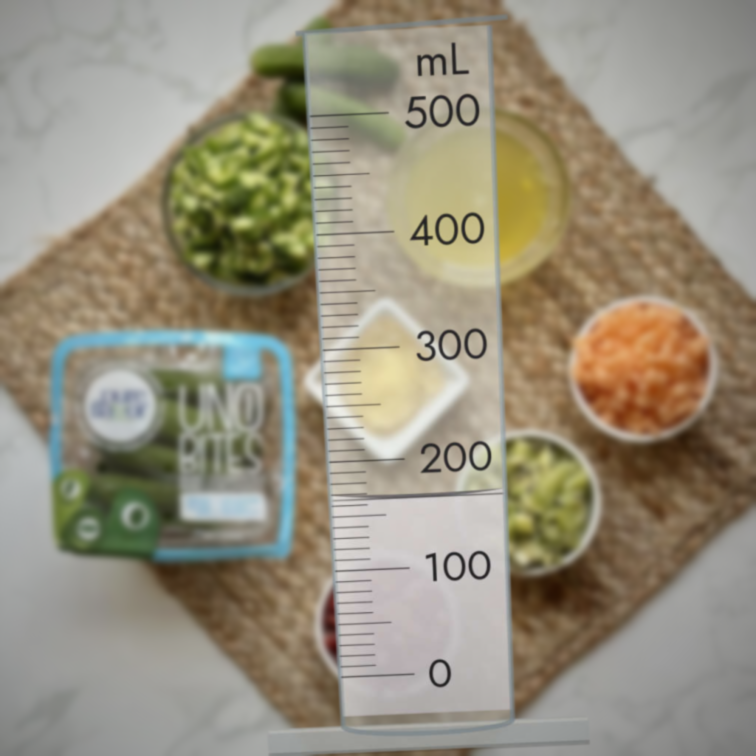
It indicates 165; mL
